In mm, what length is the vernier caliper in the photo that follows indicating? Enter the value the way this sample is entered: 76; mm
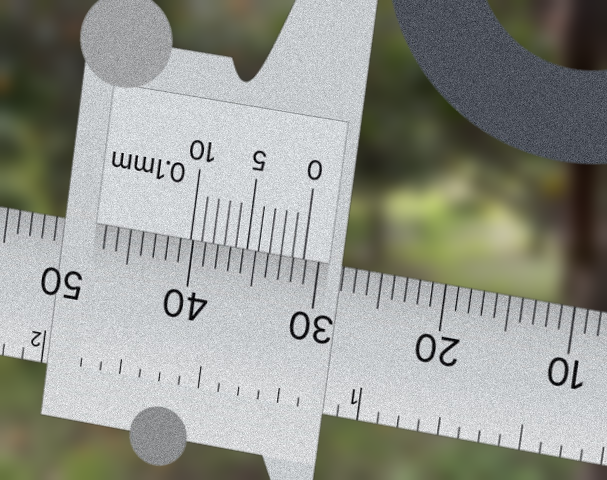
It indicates 31.2; mm
